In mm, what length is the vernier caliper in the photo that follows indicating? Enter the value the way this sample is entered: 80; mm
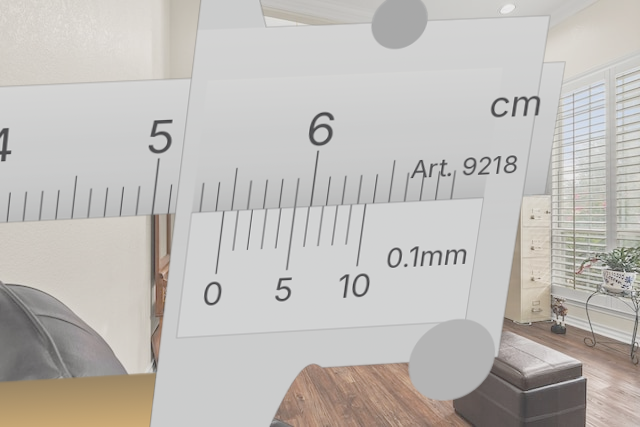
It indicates 54.5; mm
